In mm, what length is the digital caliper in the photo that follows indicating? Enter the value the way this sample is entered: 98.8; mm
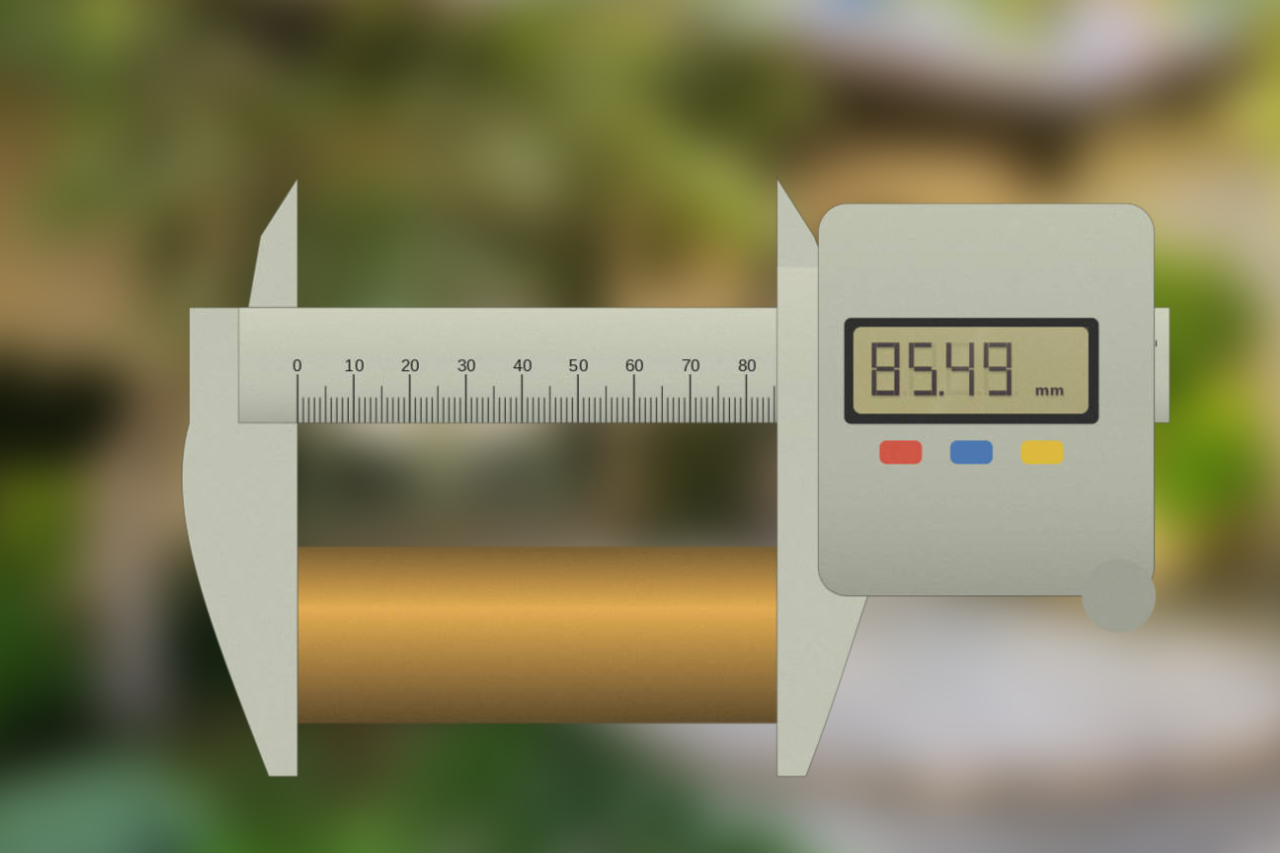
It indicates 85.49; mm
